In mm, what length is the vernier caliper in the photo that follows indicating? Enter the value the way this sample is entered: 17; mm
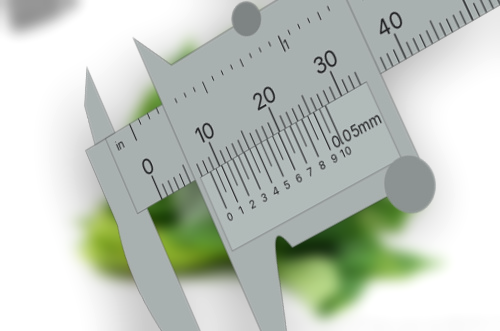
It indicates 8.4; mm
